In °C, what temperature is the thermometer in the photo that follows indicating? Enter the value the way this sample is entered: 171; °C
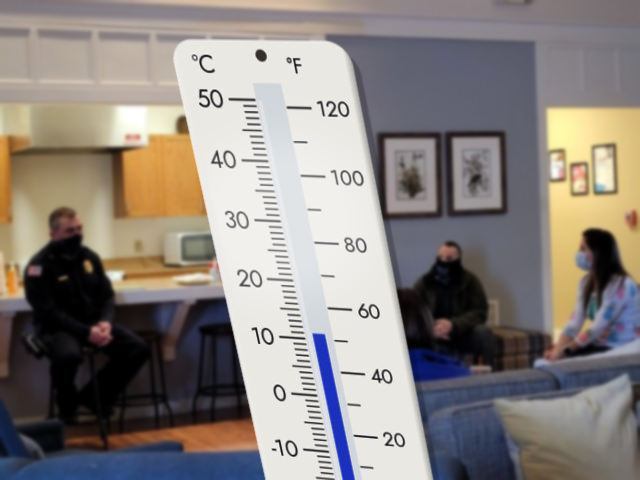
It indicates 11; °C
